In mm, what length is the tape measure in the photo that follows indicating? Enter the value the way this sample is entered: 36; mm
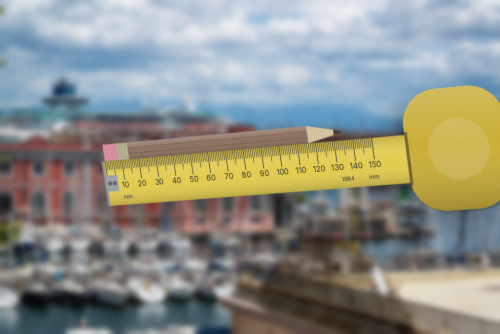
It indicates 135; mm
